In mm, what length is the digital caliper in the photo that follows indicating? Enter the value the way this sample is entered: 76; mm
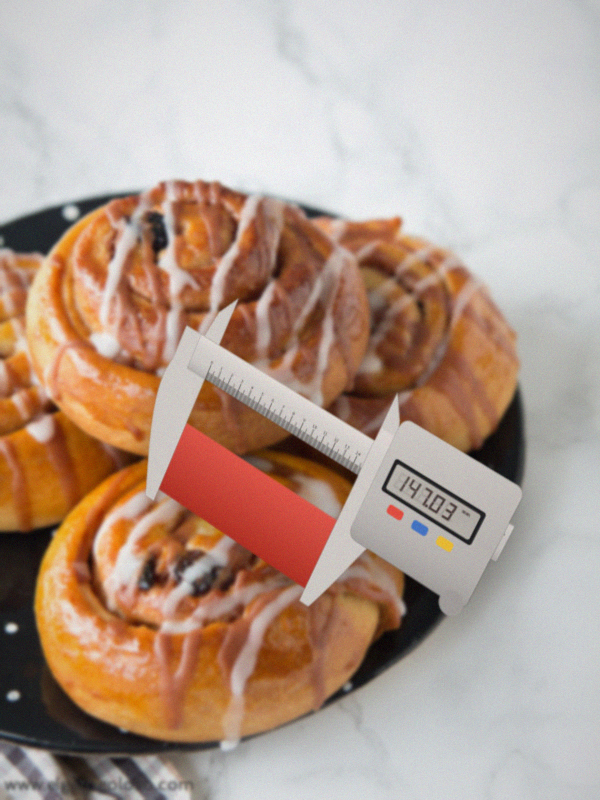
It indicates 147.03; mm
